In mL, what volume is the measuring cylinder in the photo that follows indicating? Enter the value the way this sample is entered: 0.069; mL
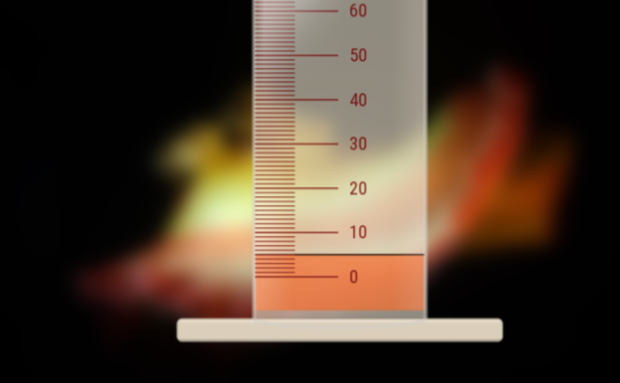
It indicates 5; mL
